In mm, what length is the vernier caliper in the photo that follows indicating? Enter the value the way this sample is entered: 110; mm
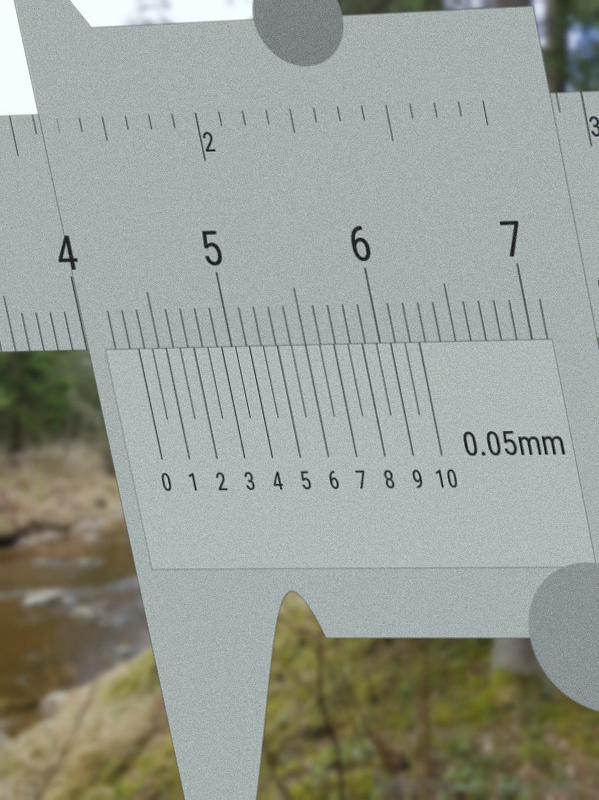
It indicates 43.6; mm
